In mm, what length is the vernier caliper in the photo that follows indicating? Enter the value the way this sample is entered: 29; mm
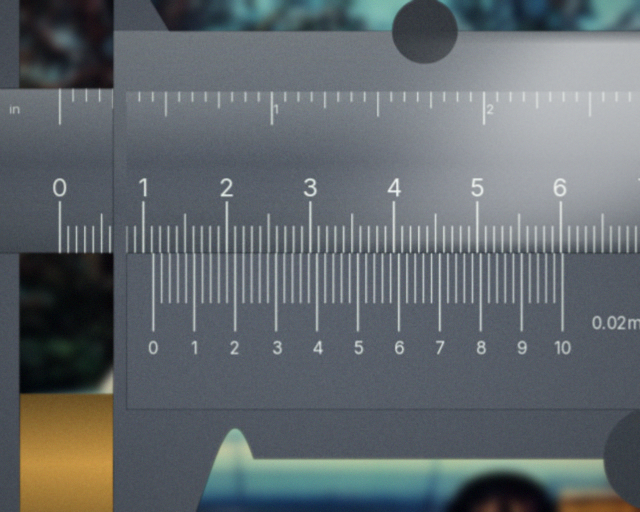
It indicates 11.2; mm
